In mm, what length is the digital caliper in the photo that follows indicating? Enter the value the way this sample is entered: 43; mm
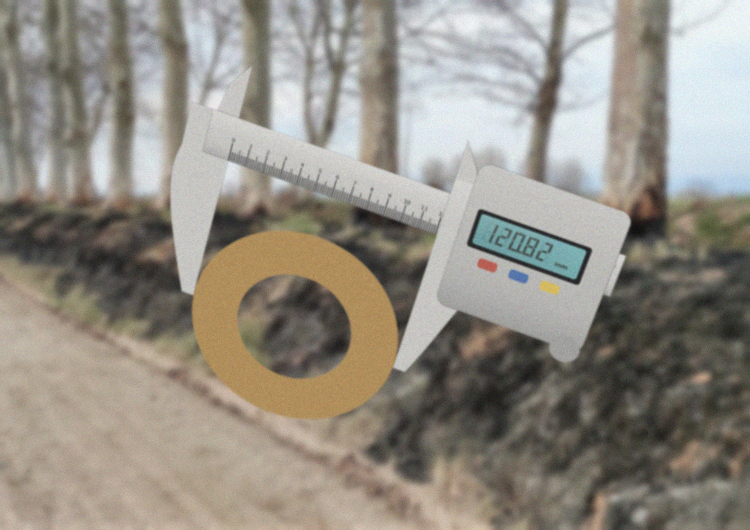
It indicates 120.82; mm
